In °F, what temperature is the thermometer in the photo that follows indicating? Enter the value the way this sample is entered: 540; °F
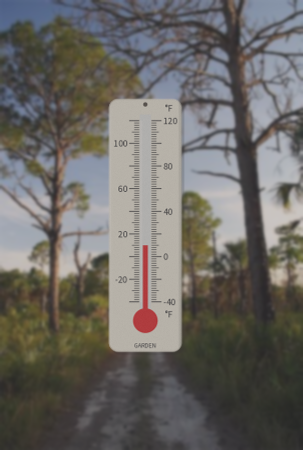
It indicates 10; °F
